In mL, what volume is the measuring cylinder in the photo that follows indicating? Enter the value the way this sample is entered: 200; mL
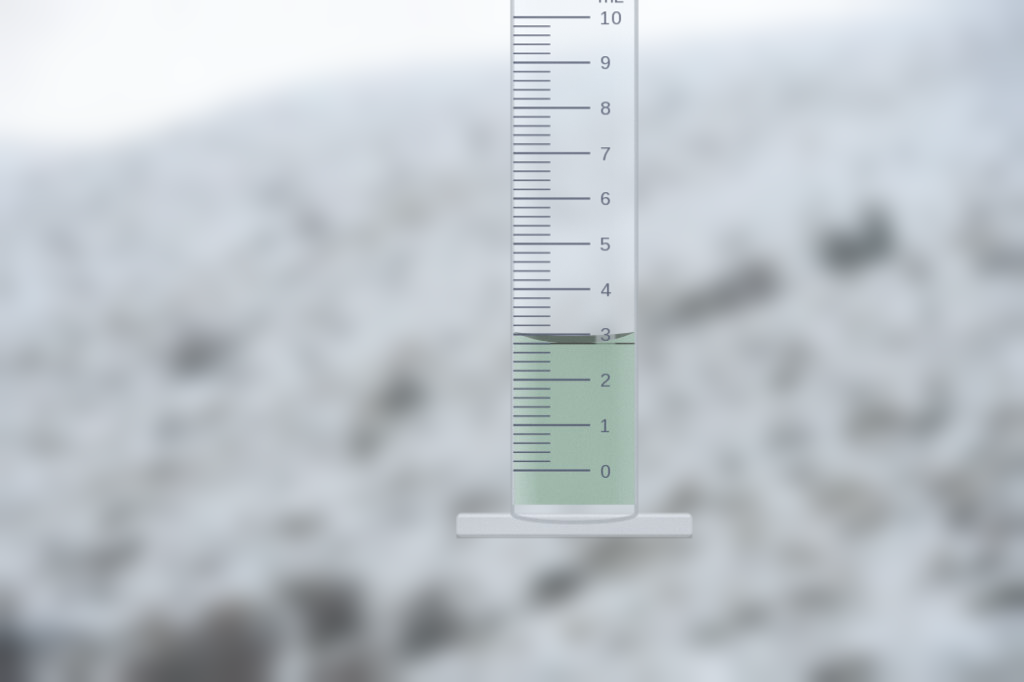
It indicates 2.8; mL
